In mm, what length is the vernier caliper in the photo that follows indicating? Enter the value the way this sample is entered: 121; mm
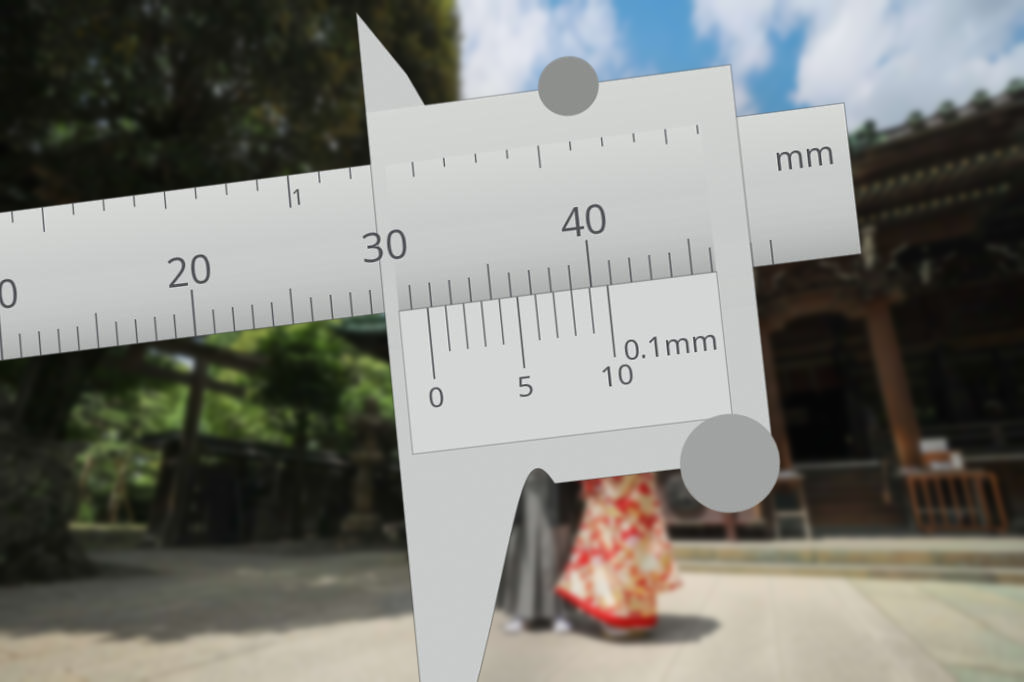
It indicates 31.8; mm
